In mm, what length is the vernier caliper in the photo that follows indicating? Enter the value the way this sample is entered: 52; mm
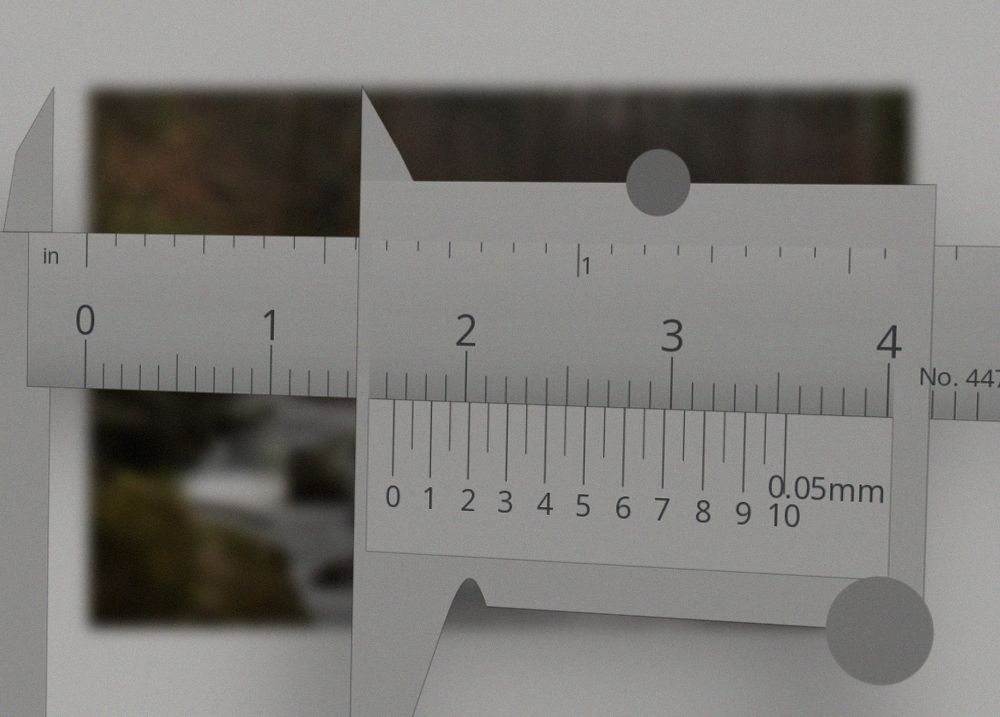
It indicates 16.4; mm
